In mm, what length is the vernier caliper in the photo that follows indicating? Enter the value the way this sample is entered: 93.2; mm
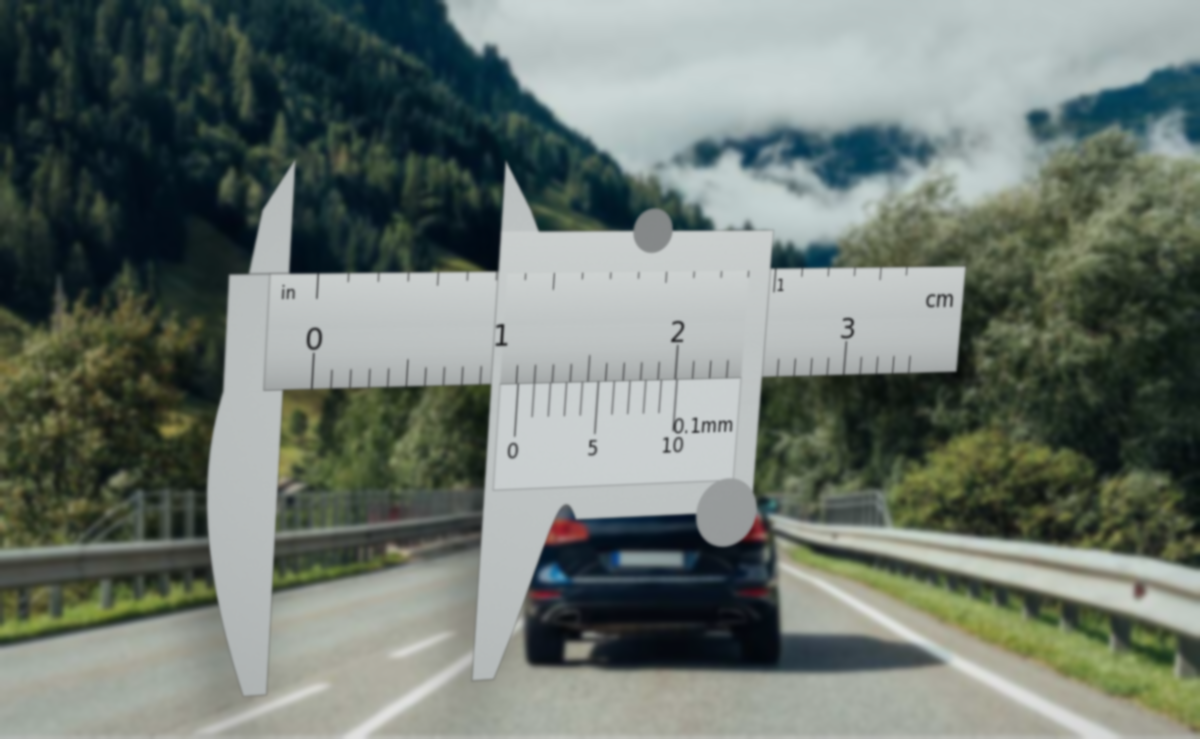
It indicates 11.1; mm
